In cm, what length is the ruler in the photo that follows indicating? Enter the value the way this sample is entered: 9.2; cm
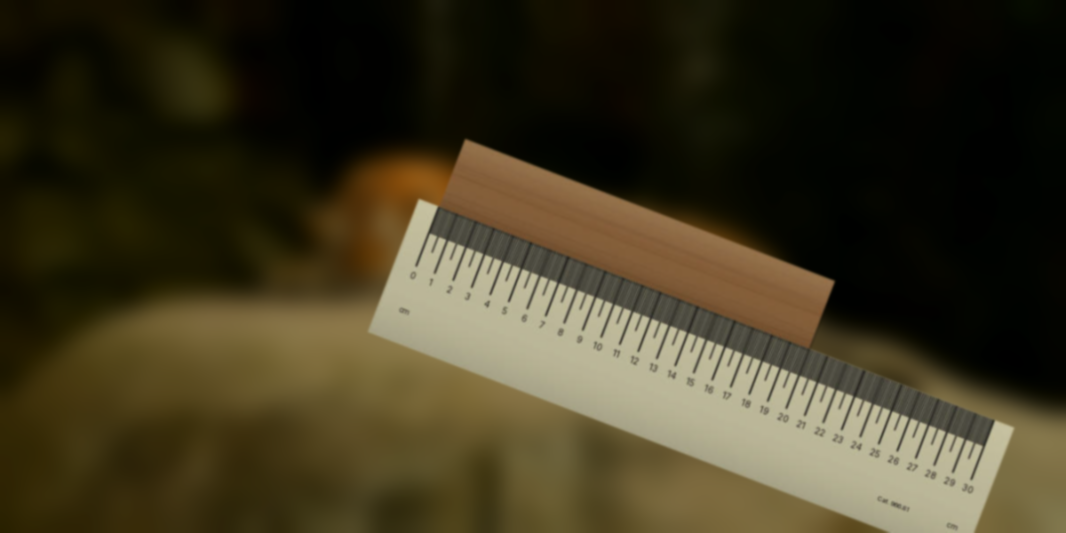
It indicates 20; cm
